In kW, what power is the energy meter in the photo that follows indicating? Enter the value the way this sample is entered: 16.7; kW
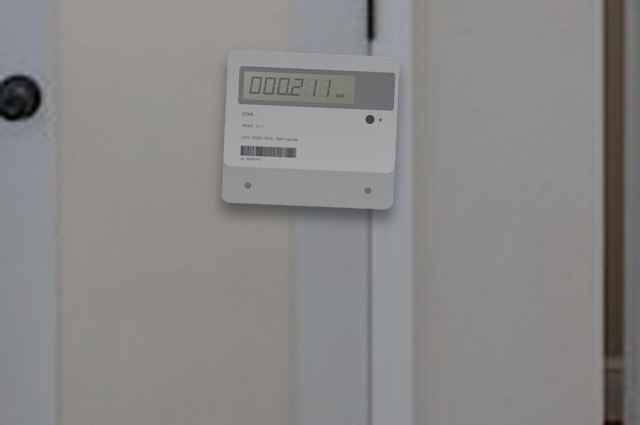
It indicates 0.211; kW
